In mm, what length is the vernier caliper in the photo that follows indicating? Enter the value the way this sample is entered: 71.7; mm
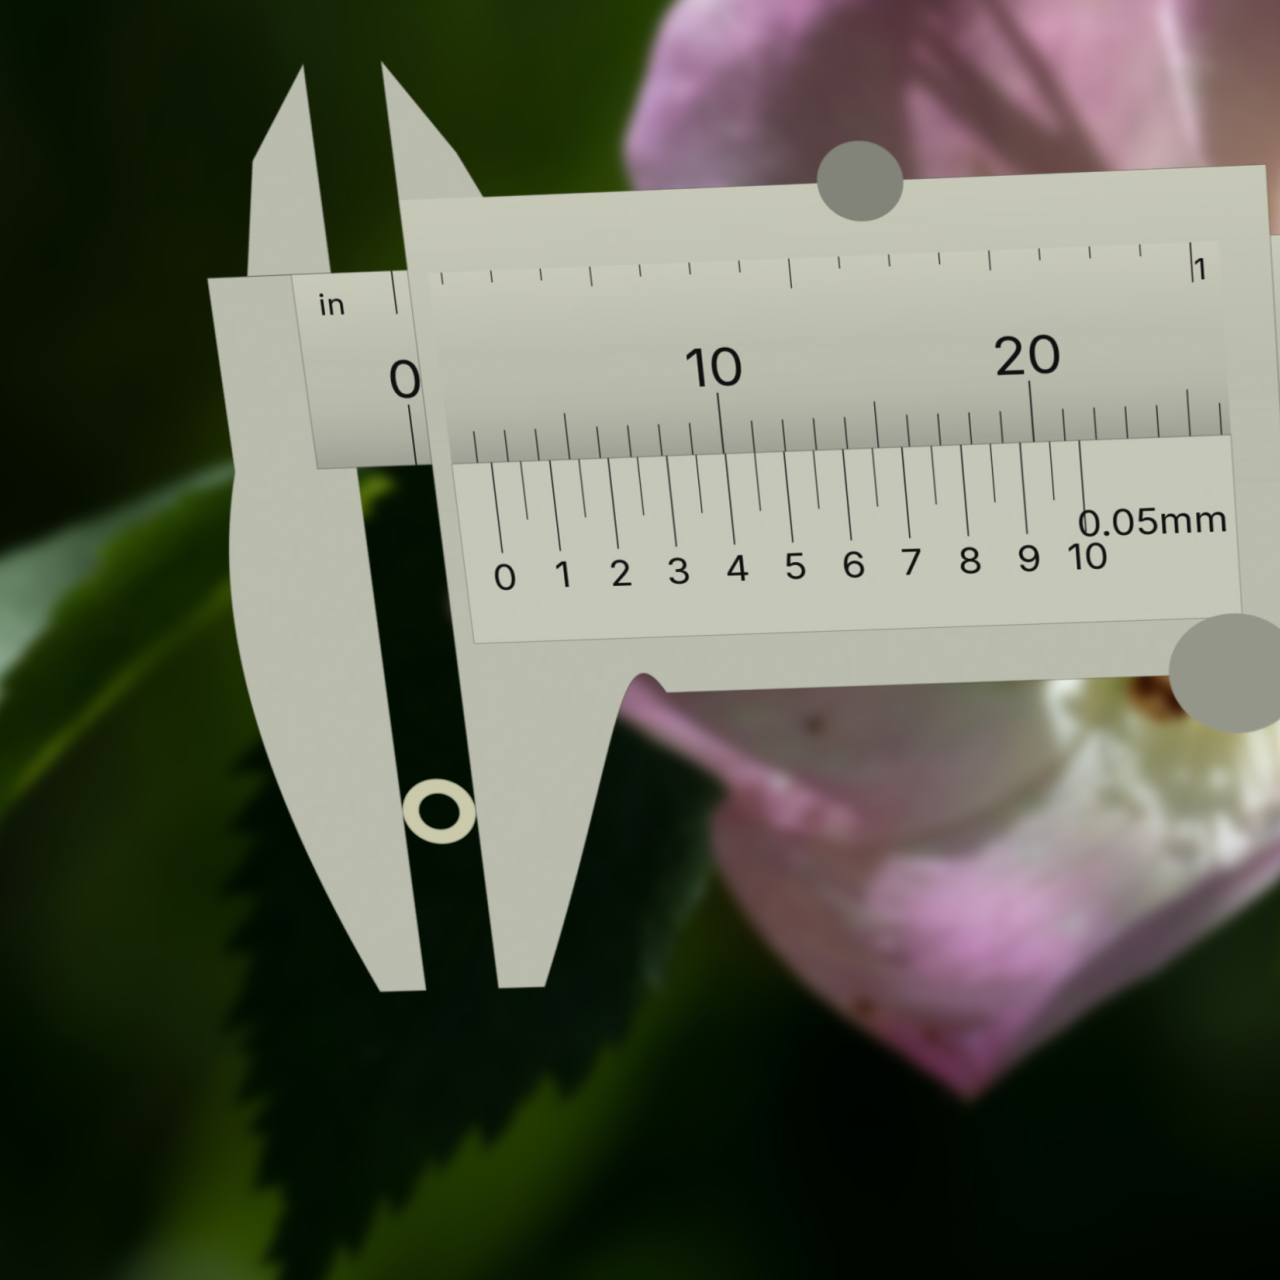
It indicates 2.45; mm
